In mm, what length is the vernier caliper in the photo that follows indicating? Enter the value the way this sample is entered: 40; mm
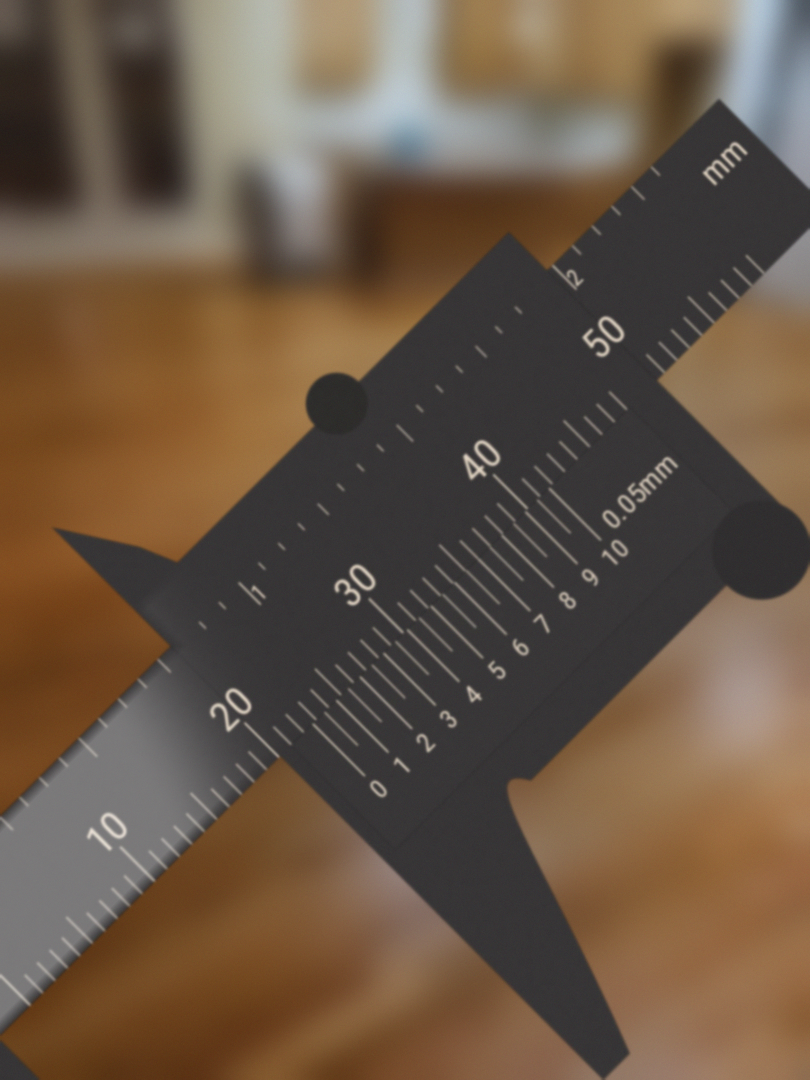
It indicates 22.7; mm
